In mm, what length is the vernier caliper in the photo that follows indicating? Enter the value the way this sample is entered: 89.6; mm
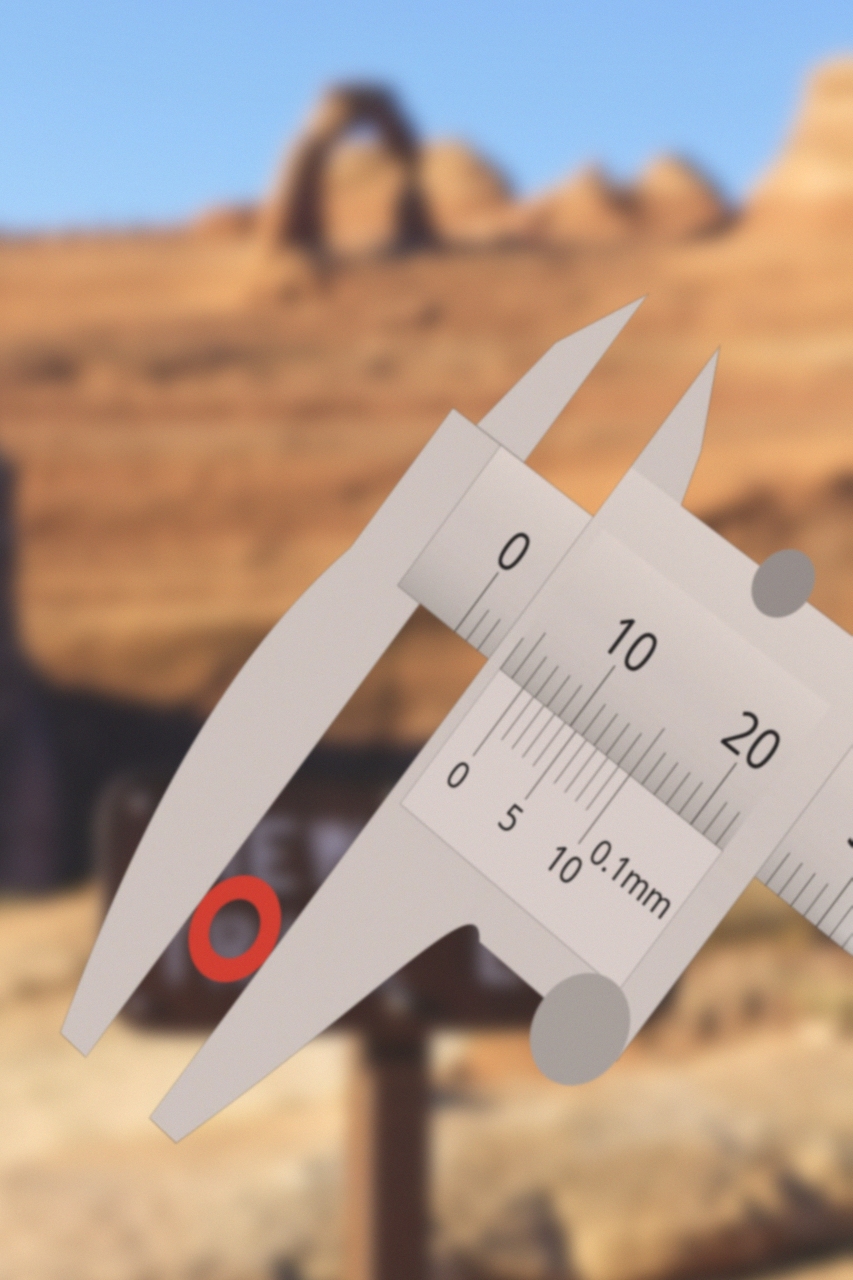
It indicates 6.0; mm
